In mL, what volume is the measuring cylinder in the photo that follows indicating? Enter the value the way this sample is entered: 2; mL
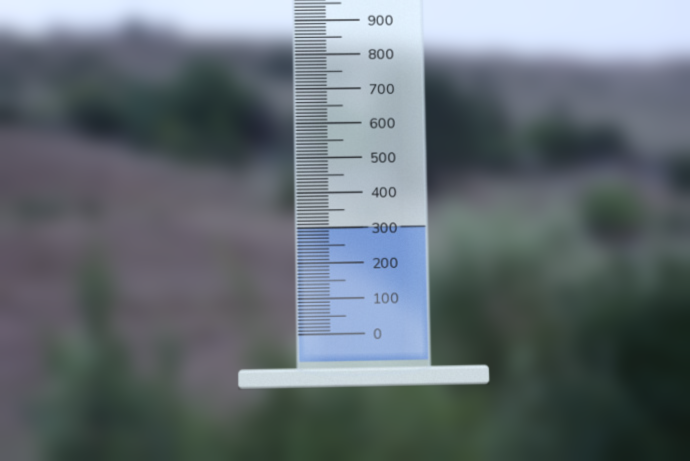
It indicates 300; mL
